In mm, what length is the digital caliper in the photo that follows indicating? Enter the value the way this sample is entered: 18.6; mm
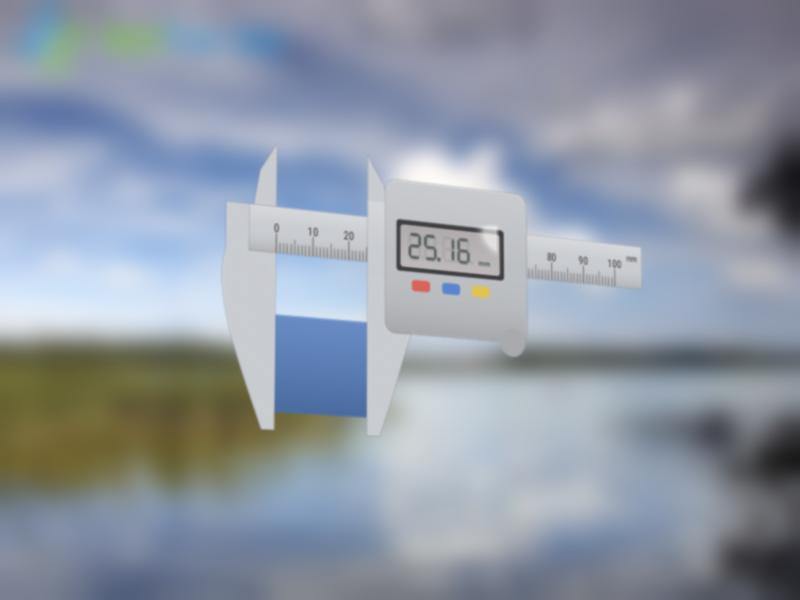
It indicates 25.16; mm
